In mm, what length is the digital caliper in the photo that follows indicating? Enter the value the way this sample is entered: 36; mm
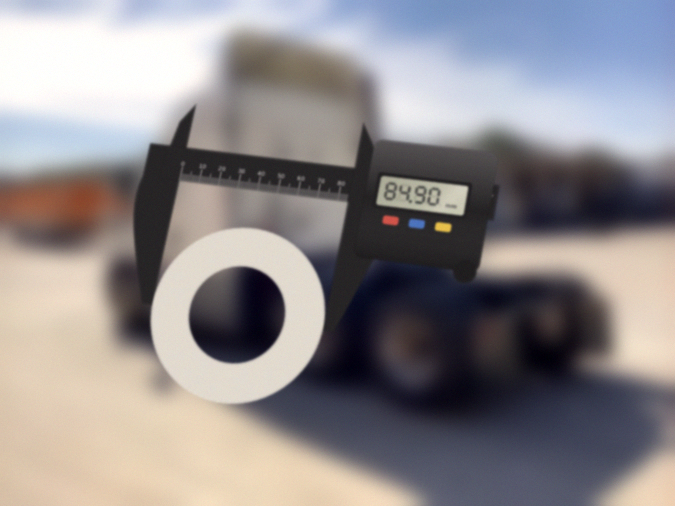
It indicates 84.90; mm
